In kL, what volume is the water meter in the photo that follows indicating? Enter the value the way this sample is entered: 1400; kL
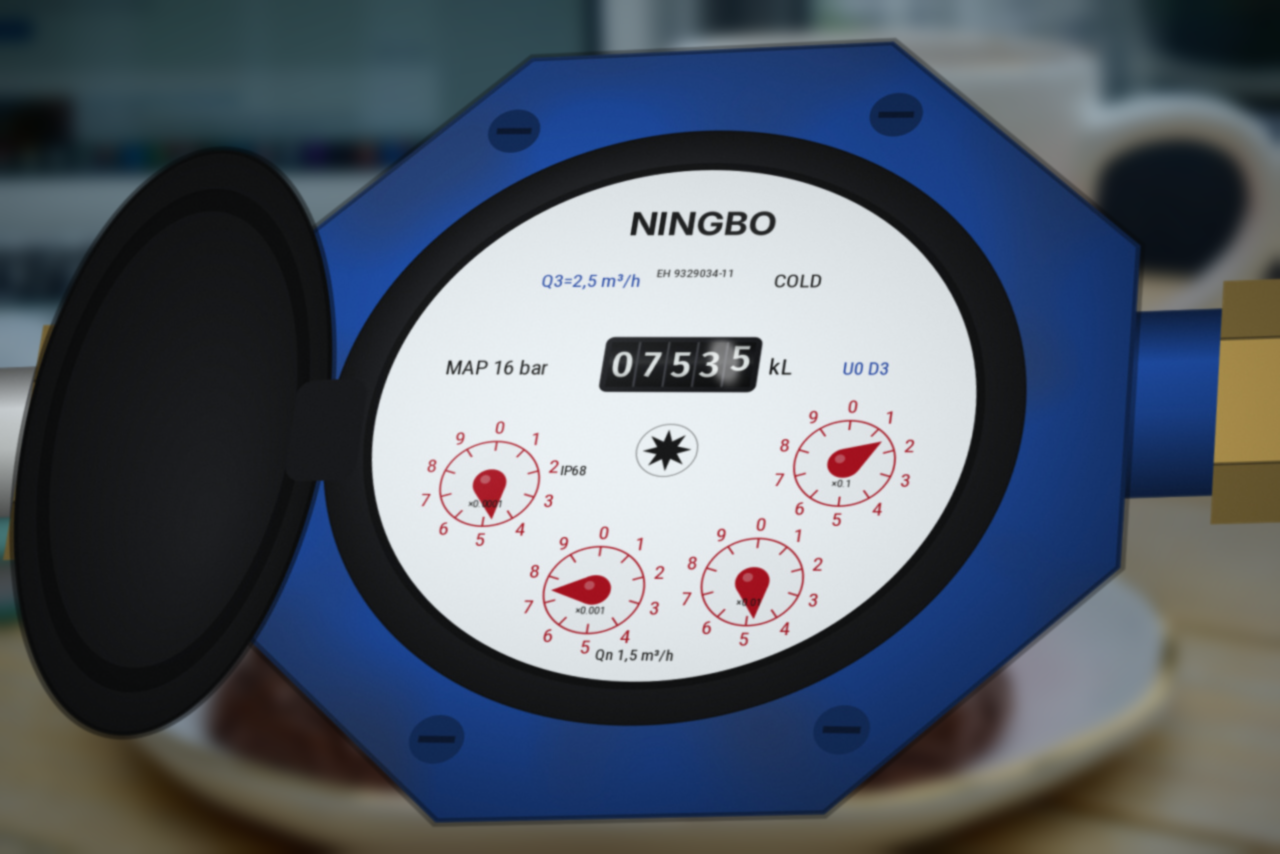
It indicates 7535.1474; kL
